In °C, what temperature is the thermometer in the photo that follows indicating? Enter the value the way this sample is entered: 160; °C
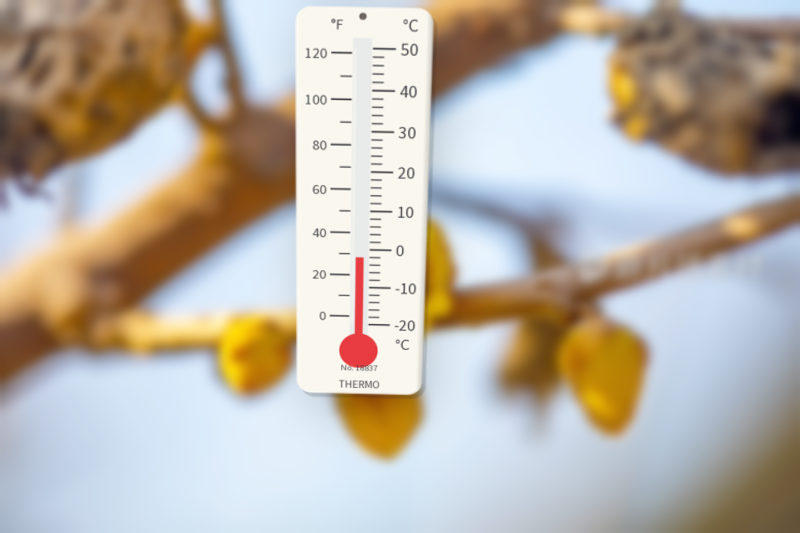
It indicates -2; °C
